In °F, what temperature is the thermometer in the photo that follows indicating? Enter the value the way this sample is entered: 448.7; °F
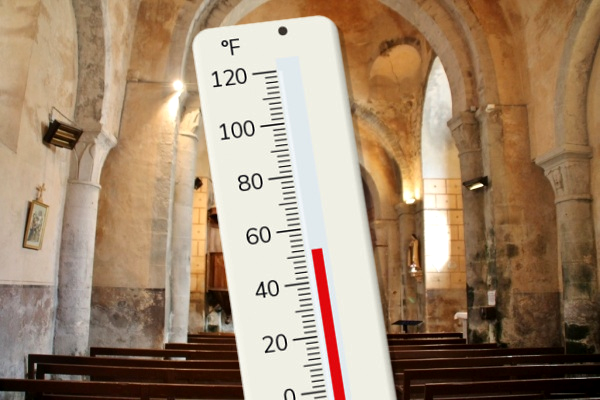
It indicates 52; °F
